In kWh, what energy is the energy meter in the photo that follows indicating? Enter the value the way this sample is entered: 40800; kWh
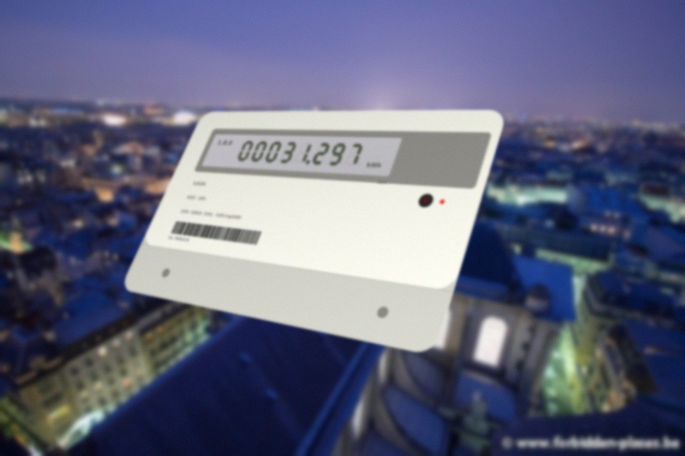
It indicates 31.297; kWh
